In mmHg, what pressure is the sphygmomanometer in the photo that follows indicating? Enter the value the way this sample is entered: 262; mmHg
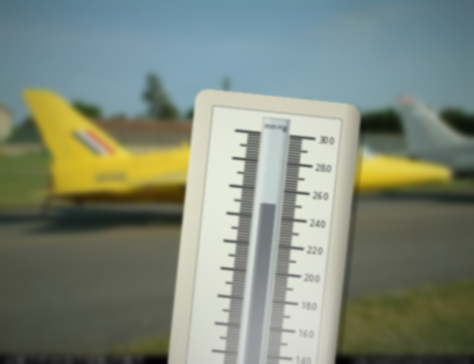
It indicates 250; mmHg
